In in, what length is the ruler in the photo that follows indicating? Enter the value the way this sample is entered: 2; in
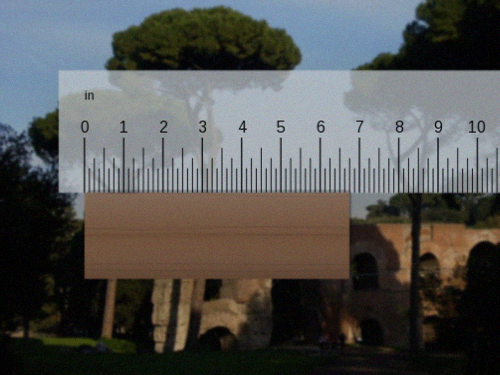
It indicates 6.75; in
